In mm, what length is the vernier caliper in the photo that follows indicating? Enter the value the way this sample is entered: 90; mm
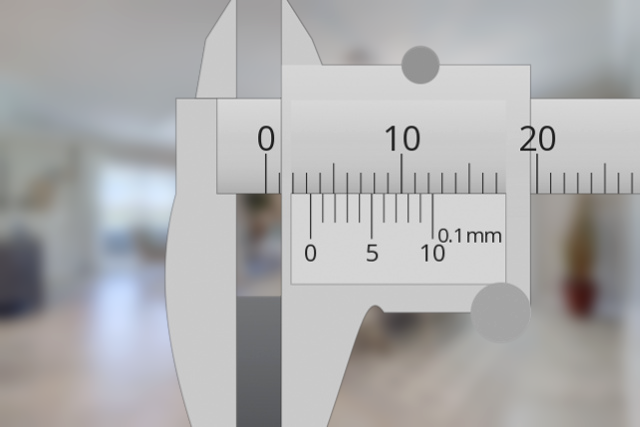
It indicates 3.3; mm
